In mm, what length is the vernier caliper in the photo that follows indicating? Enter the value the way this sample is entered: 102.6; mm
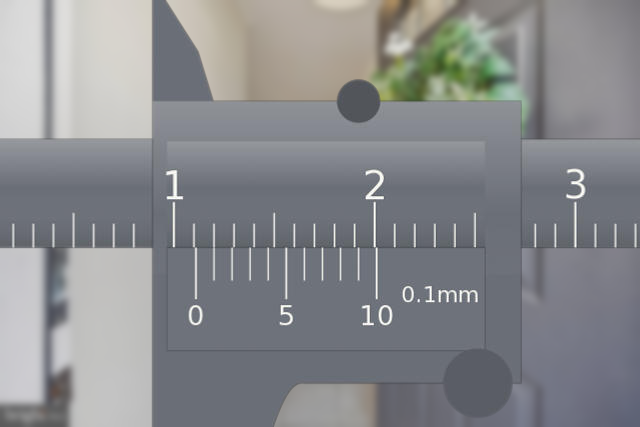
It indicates 11.1; mm
